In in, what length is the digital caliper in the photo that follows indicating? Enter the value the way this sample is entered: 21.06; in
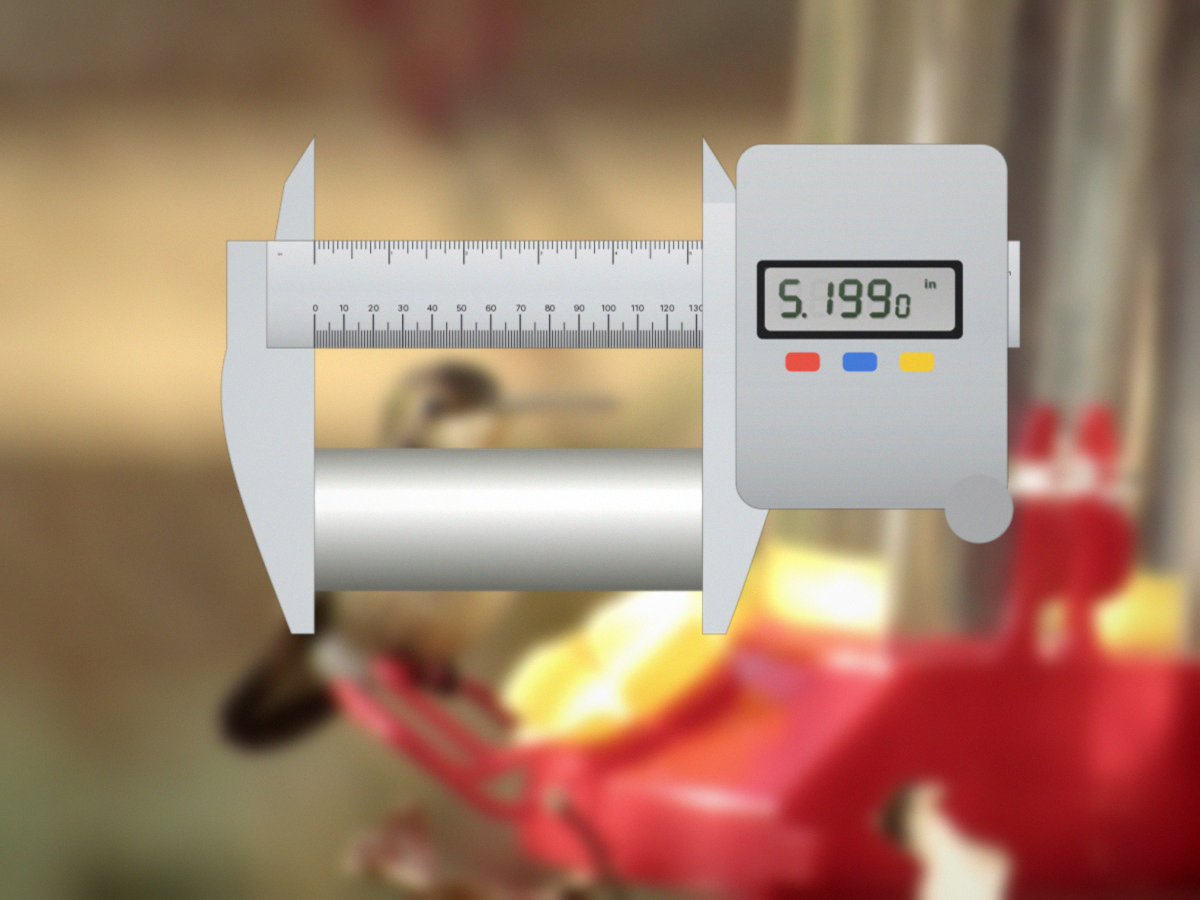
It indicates 5.1990; in
